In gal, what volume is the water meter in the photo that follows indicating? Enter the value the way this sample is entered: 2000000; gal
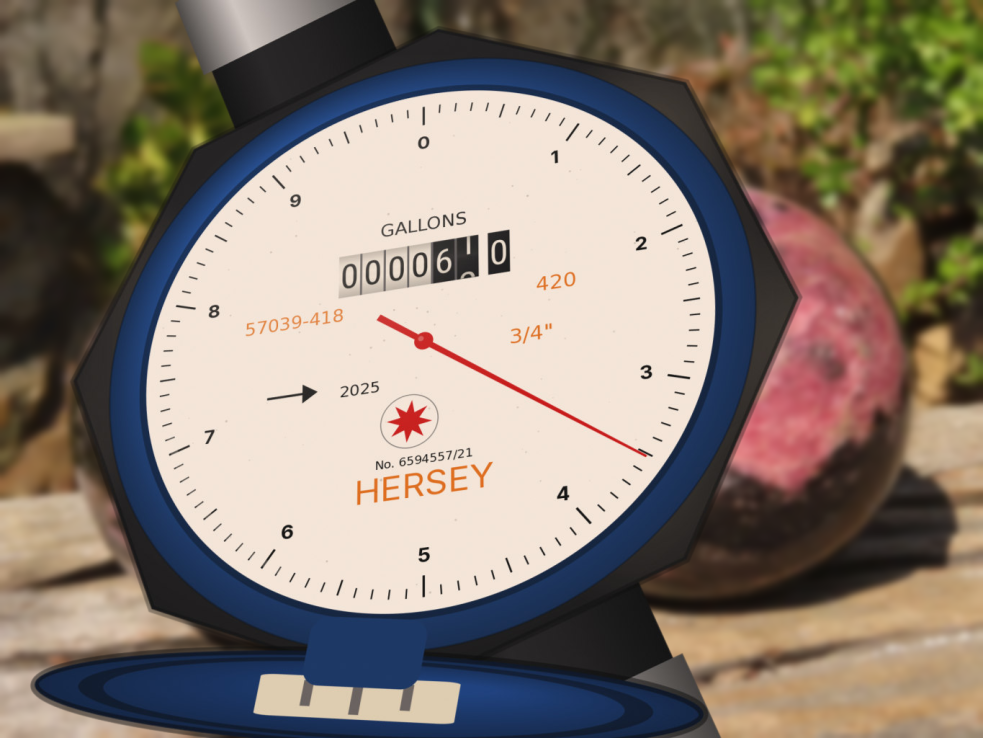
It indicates 613.5; gal
